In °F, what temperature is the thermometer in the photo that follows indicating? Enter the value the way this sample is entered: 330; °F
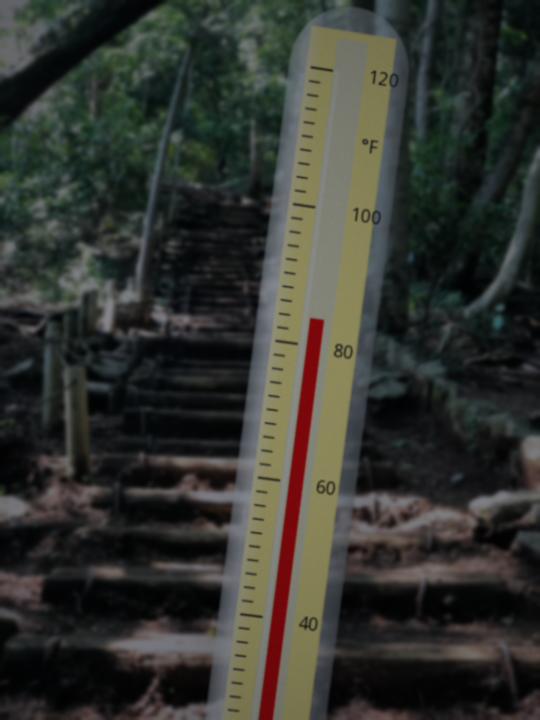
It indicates 84; °F
